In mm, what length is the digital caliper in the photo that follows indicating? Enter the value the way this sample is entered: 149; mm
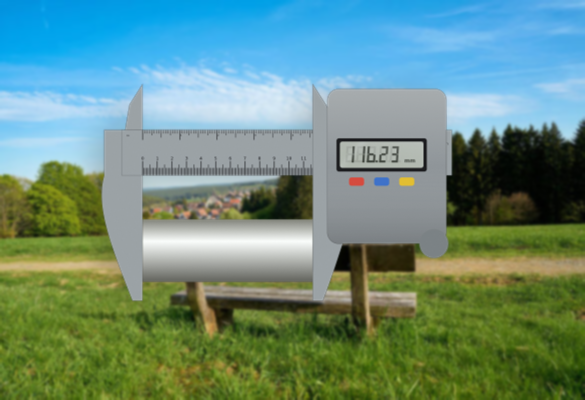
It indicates 116.23; mm
